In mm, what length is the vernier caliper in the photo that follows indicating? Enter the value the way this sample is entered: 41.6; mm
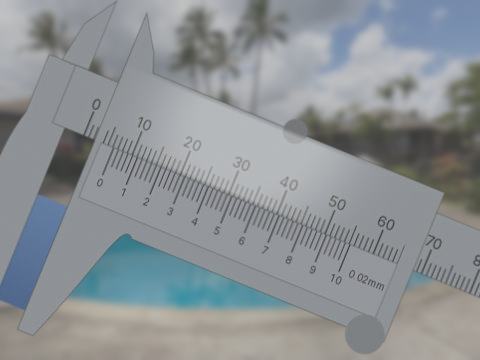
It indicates 6.2; mm
